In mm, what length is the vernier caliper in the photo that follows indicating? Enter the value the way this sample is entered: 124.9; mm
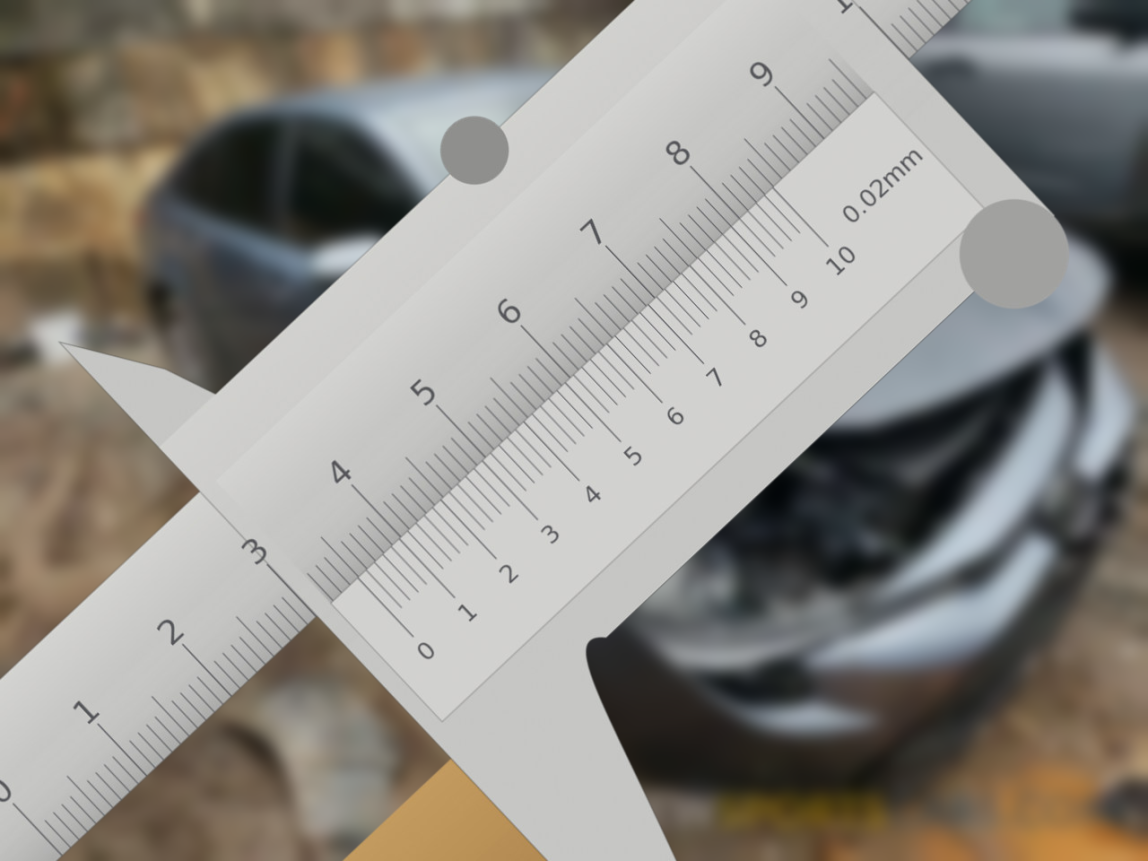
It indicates 34.9; mm
